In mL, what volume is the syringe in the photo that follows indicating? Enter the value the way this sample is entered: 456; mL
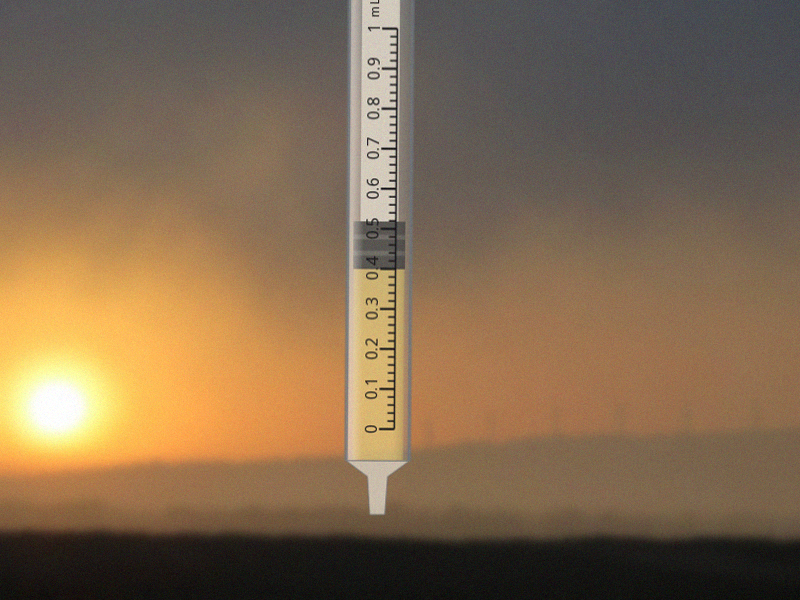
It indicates 0.4; mL
